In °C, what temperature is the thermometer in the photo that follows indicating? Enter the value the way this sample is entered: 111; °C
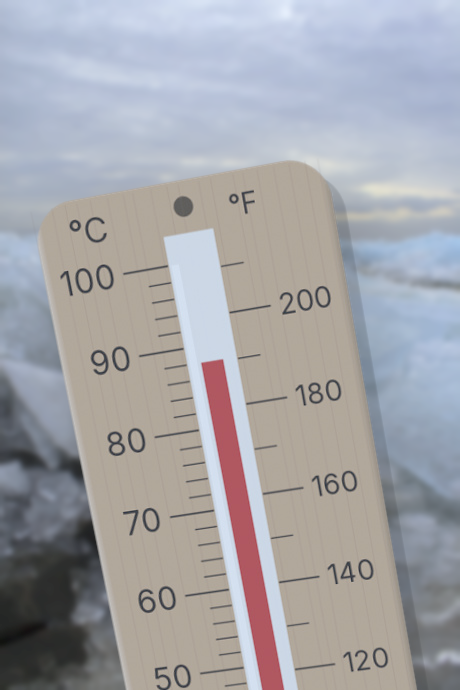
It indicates 88; °C
